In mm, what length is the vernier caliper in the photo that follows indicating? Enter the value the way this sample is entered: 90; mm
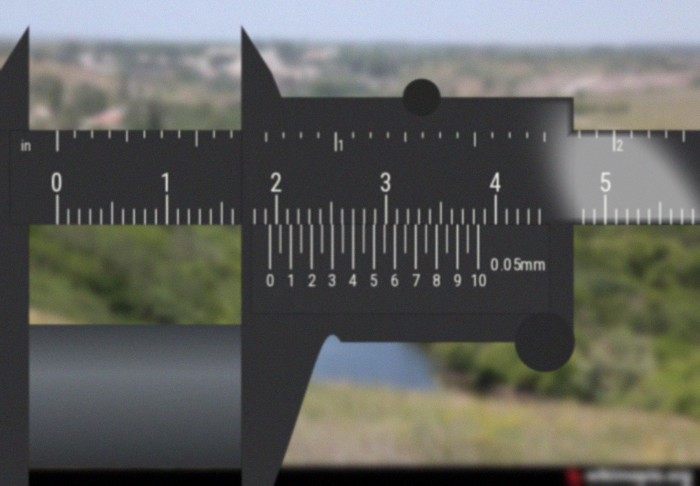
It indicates 19.4; mm
